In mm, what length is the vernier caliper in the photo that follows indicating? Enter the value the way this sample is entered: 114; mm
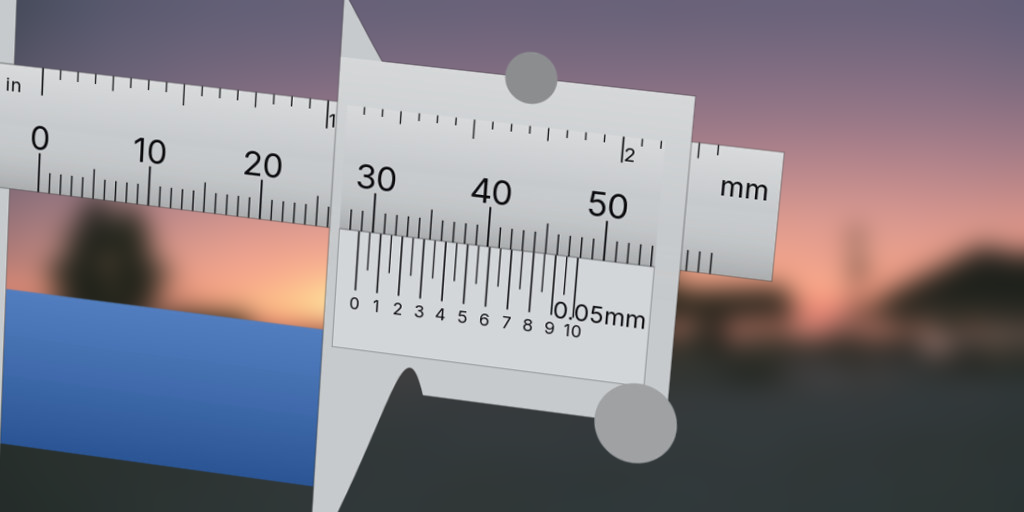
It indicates 28.8; mm
